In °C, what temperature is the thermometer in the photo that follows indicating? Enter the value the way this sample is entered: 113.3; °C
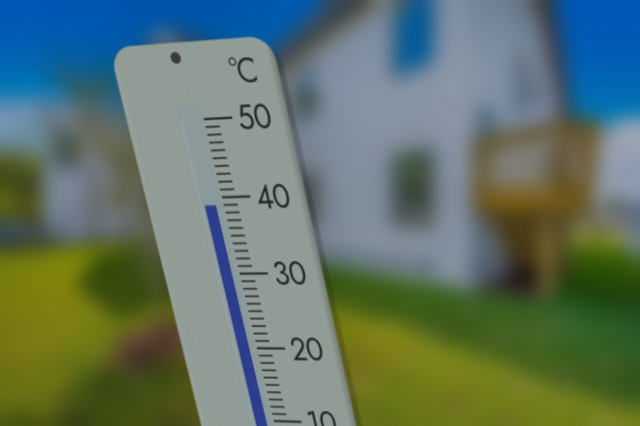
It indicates 39; °C
